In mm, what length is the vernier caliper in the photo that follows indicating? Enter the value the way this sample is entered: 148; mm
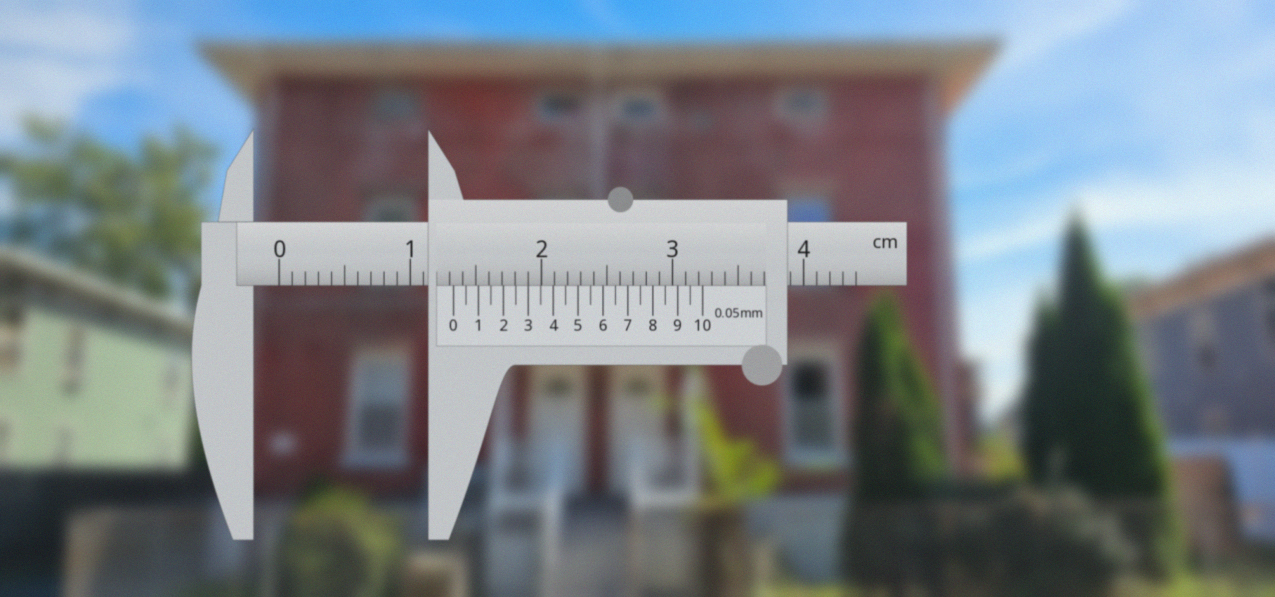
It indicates 13.3; mm
